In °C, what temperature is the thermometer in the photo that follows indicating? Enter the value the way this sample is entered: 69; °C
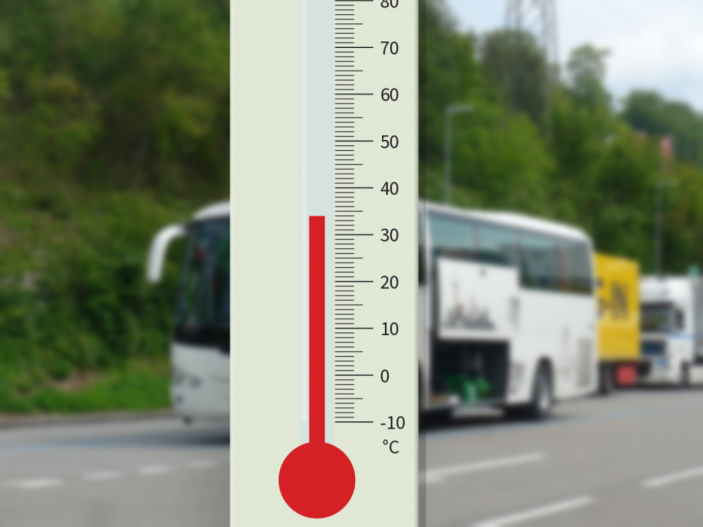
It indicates 34; °C
